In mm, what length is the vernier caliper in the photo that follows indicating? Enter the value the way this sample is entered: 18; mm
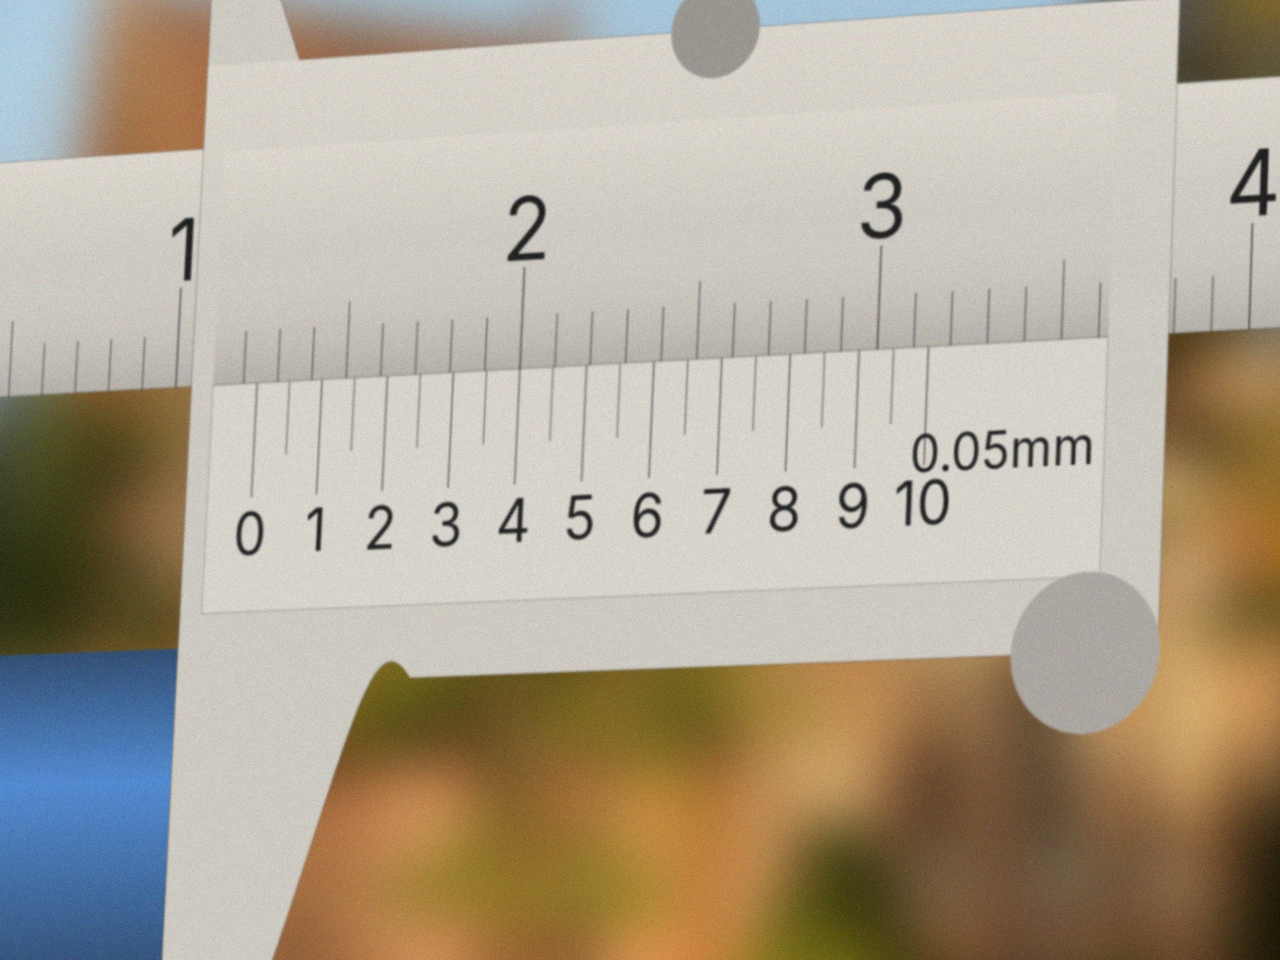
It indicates 12.40; mm
